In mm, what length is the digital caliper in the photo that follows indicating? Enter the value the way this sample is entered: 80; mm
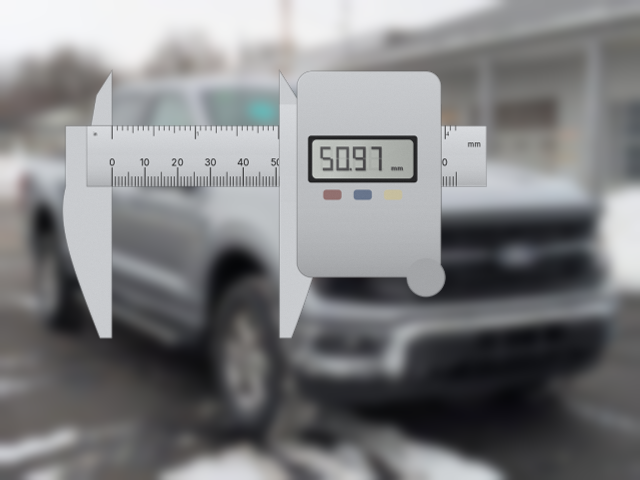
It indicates 50.97; mm
